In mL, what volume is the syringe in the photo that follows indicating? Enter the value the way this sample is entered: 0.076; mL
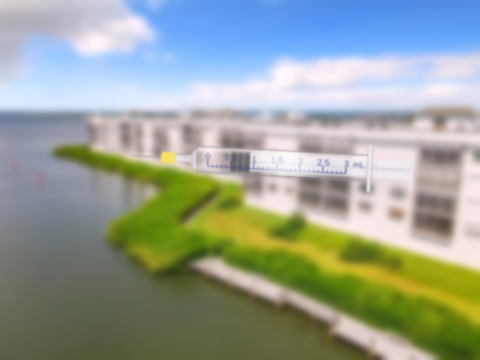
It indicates 0.5; mL
